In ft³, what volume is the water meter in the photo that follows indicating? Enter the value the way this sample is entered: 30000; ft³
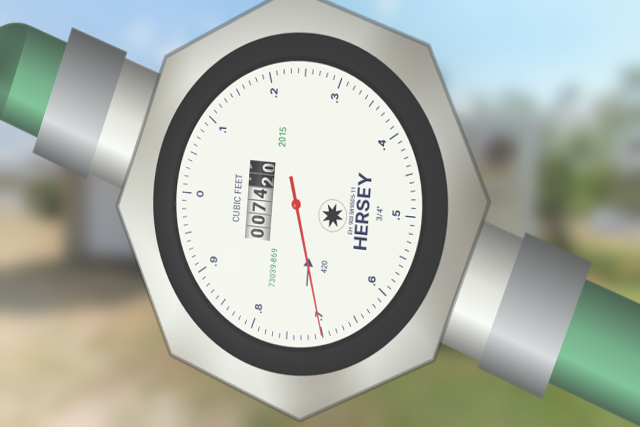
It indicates 7419.70; ft³
